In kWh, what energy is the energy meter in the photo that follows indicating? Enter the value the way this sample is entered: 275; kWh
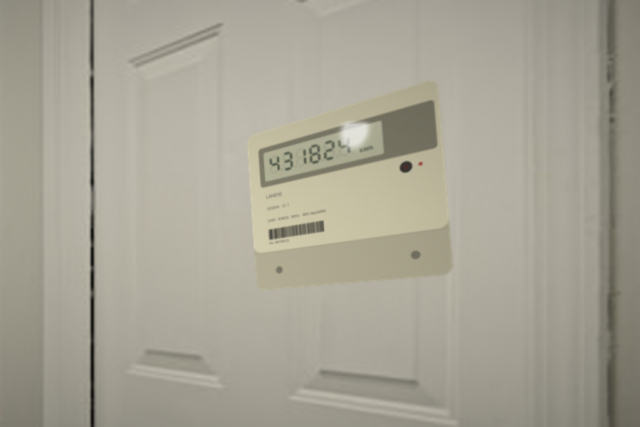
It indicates 431824; kWh
